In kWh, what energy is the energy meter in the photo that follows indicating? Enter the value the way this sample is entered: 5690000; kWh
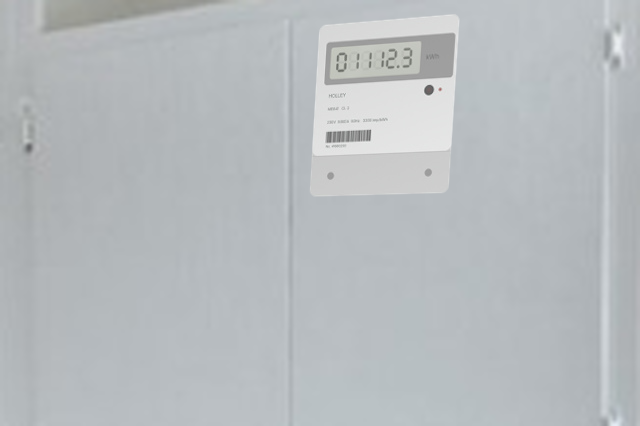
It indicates 1112.3; kWh
